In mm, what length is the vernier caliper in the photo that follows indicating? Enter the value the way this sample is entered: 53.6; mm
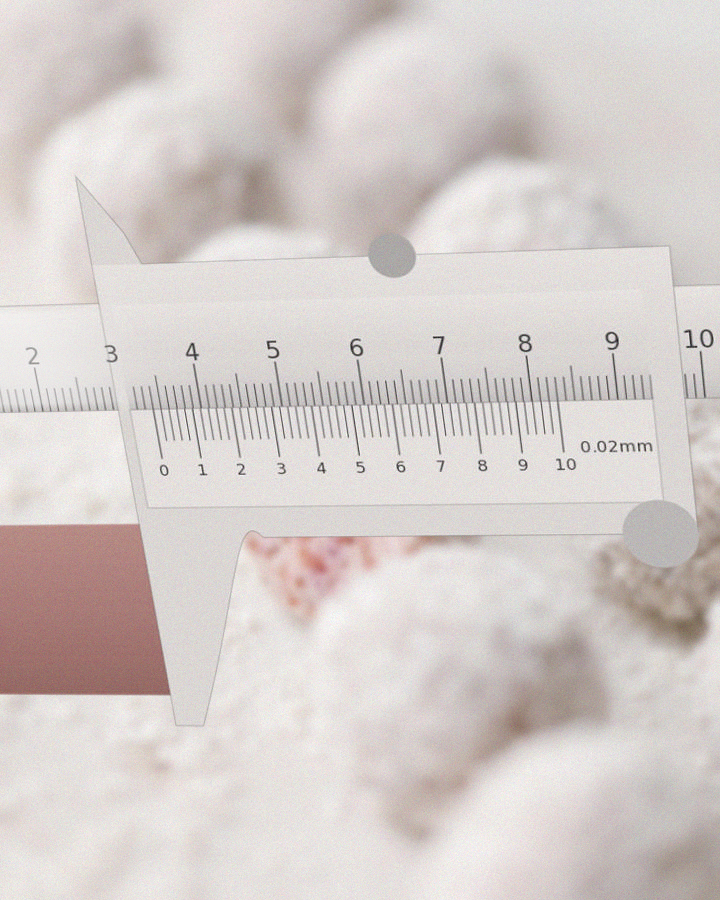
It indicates 34.0; mm
